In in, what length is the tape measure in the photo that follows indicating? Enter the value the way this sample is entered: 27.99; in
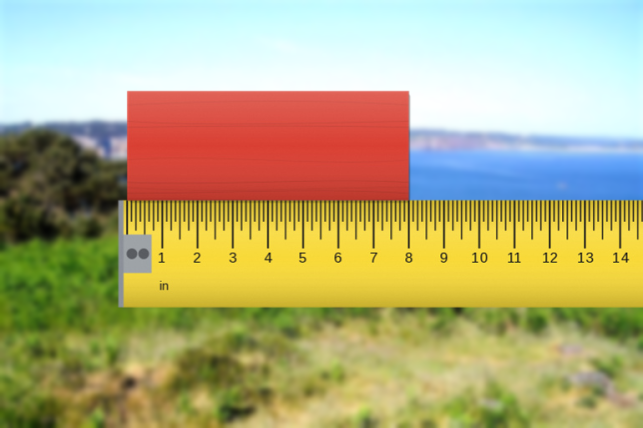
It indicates 8; in
